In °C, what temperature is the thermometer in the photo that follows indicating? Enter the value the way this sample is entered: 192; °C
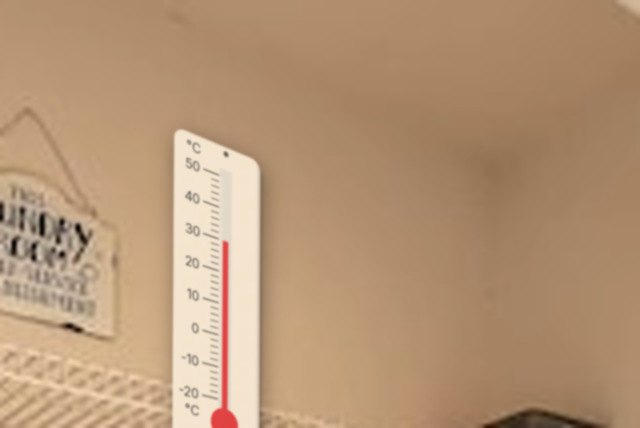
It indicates 30; °C
